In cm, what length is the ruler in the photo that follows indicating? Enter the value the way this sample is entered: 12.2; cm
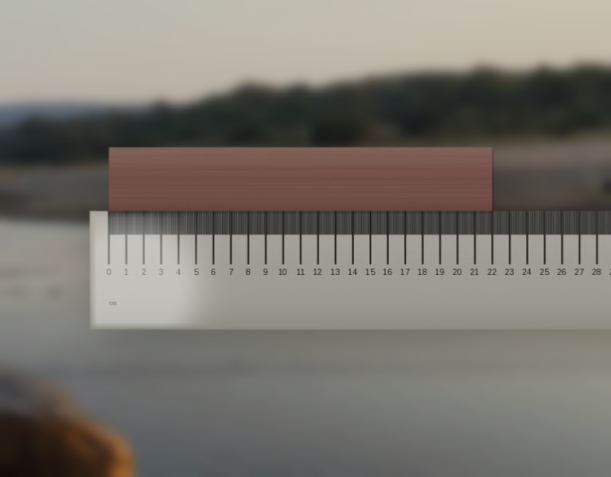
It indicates 22; cm
